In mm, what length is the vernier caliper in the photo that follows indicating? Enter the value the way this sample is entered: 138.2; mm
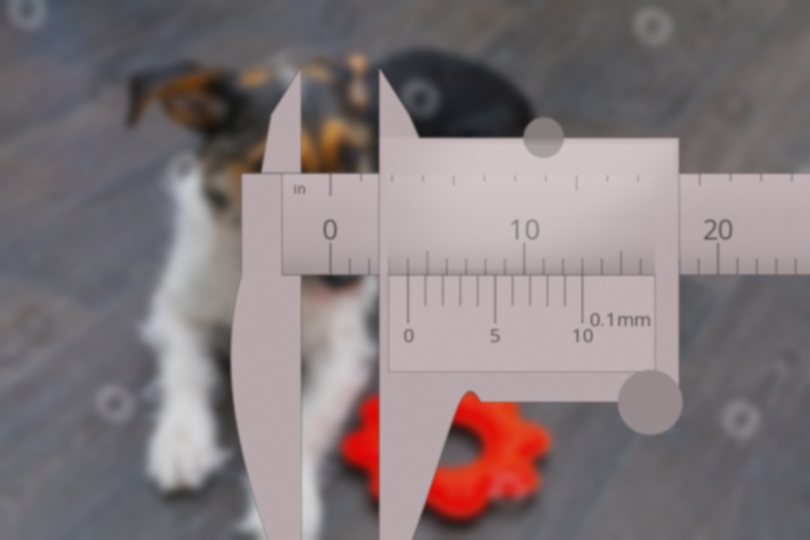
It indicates 4.0; mm
